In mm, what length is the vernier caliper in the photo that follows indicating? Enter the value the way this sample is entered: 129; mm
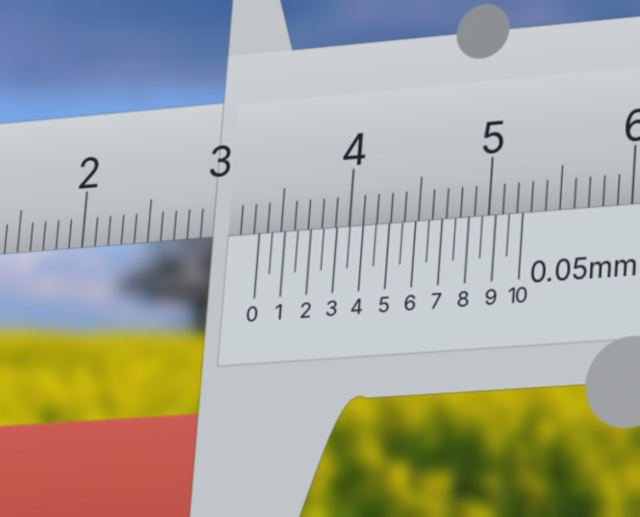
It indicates 33.4; mm
